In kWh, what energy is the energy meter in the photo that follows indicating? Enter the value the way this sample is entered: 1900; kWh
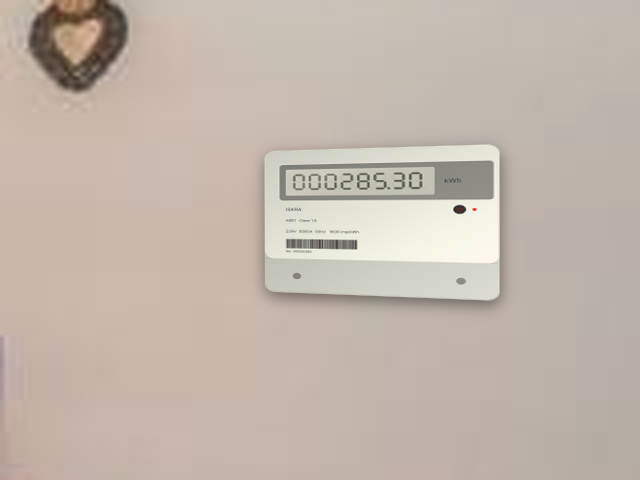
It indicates 285.30; kWh
